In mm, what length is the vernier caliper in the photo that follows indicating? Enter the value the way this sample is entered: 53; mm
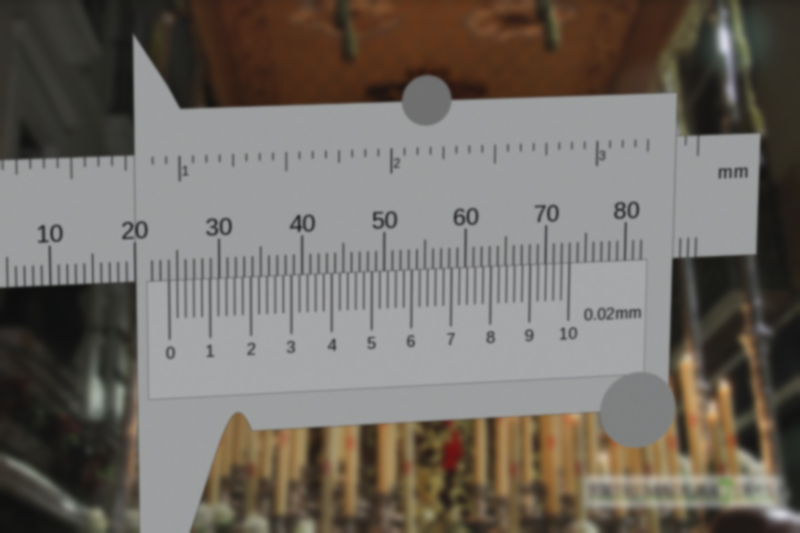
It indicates 24.0; mm
